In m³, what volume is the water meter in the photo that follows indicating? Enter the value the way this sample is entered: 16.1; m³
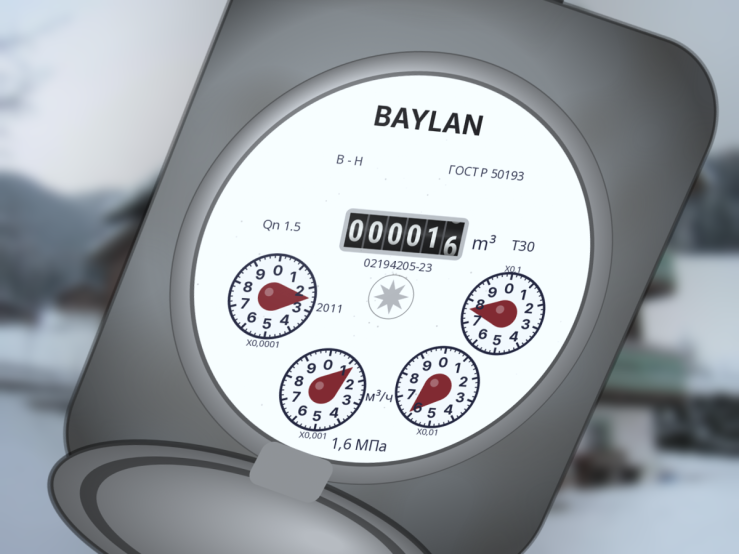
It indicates 15.7612; m³
